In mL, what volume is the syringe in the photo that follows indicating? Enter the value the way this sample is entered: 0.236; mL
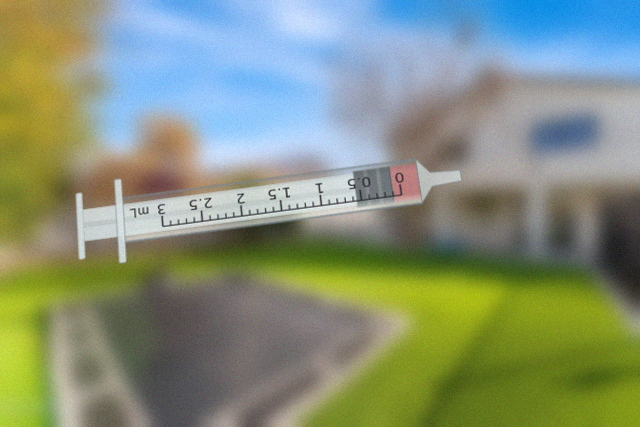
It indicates 0.1; mL
